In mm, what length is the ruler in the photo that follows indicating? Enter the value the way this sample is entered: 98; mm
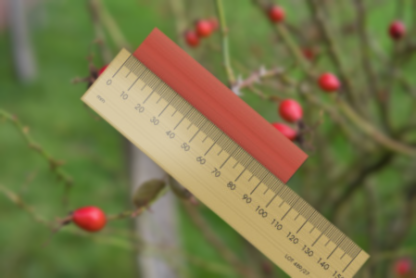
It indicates 100; mm
